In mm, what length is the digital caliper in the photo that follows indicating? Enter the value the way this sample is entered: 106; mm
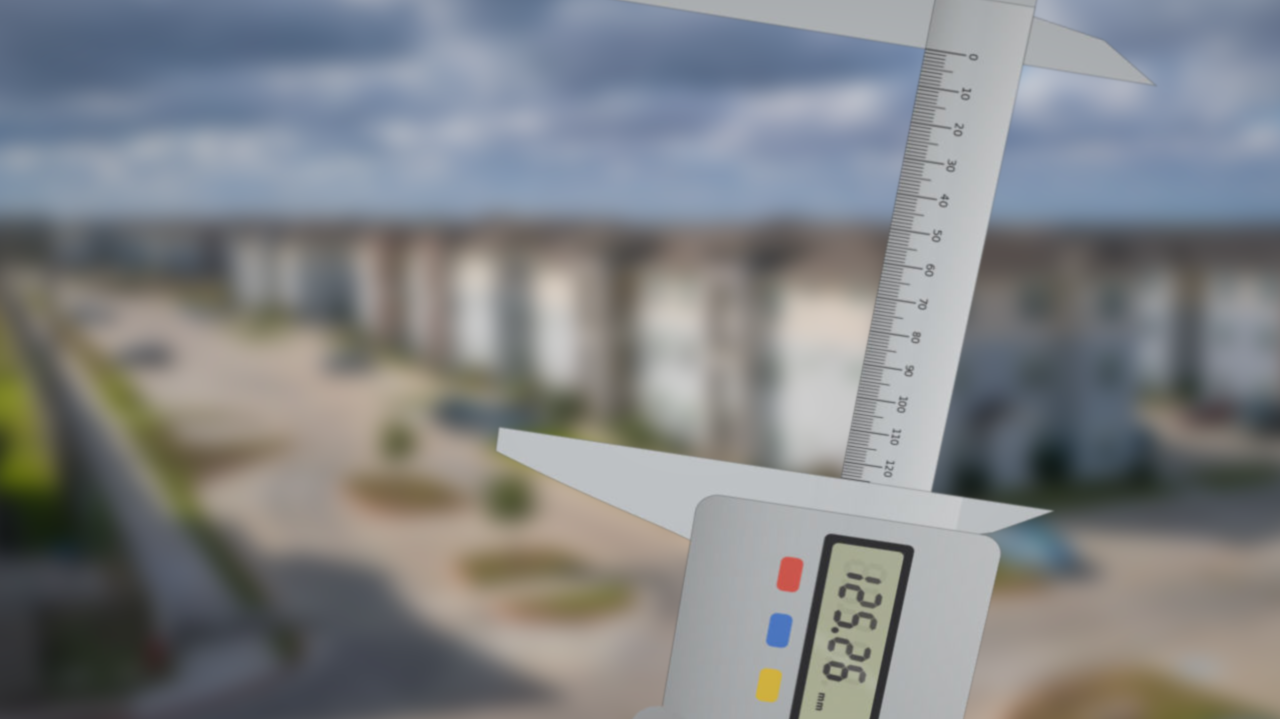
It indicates 125.26; mm
